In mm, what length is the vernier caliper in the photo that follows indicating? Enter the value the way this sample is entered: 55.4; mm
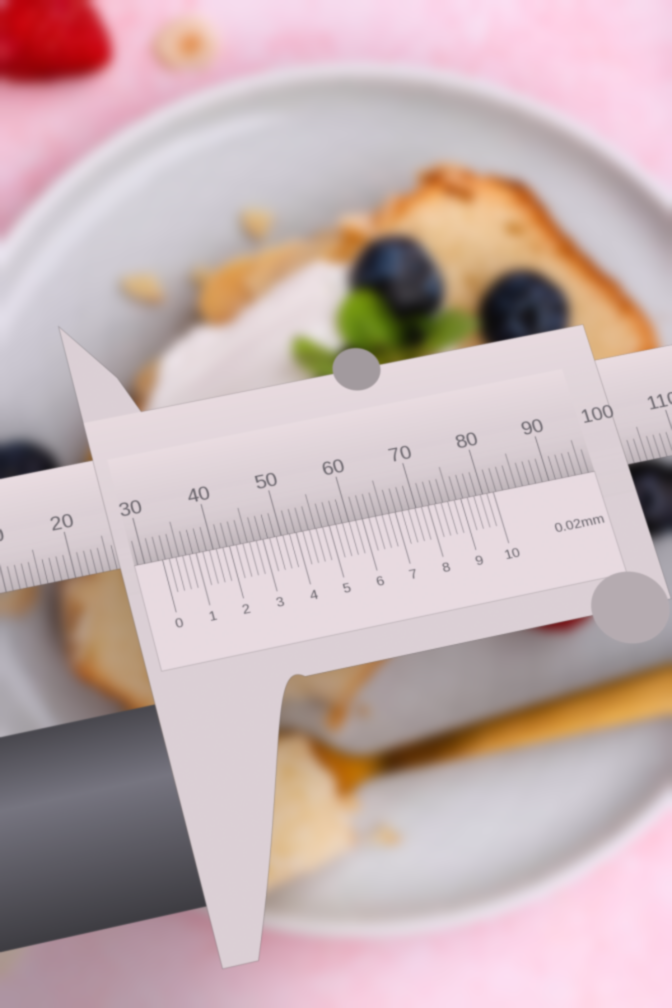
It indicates 32.6; mm
